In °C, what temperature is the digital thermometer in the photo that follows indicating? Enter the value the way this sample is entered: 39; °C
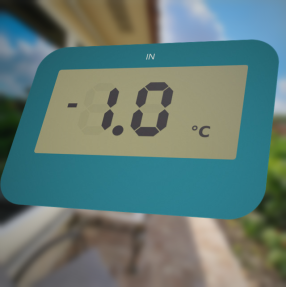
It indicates -1.0; °C
